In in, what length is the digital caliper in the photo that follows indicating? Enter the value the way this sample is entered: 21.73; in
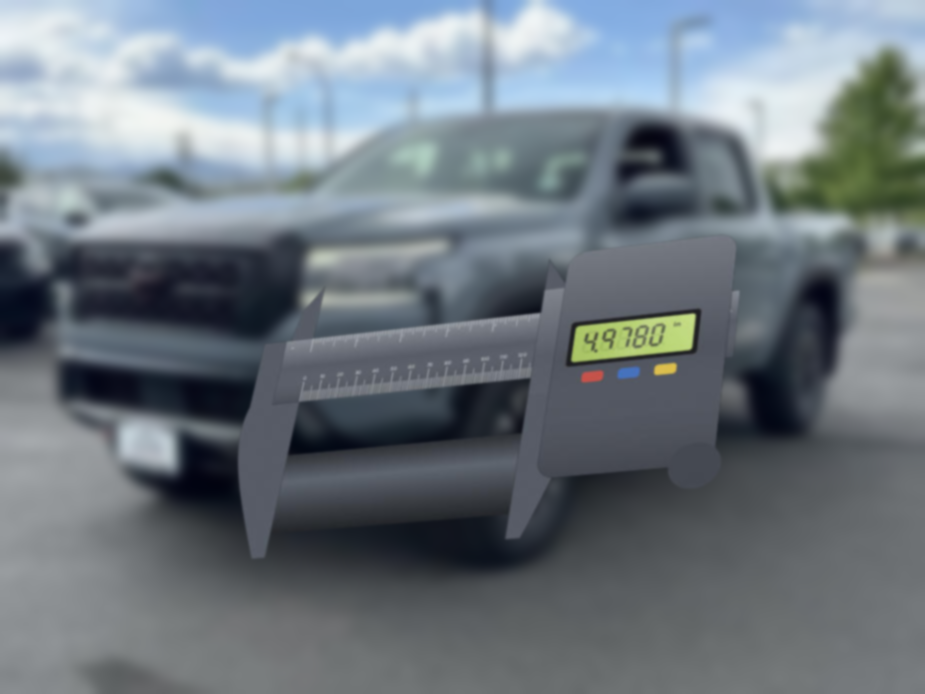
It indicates 4.9780; in
